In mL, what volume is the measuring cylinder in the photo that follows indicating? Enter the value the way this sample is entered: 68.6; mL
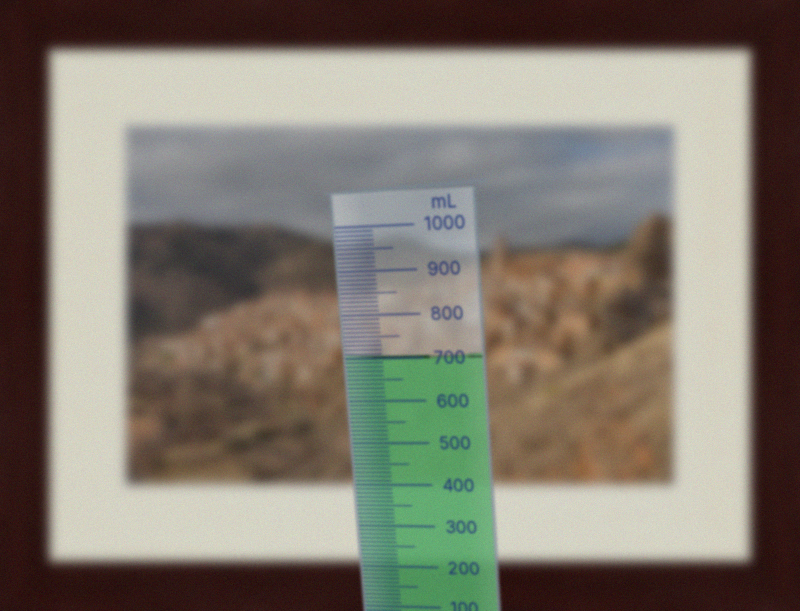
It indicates 700; mL
